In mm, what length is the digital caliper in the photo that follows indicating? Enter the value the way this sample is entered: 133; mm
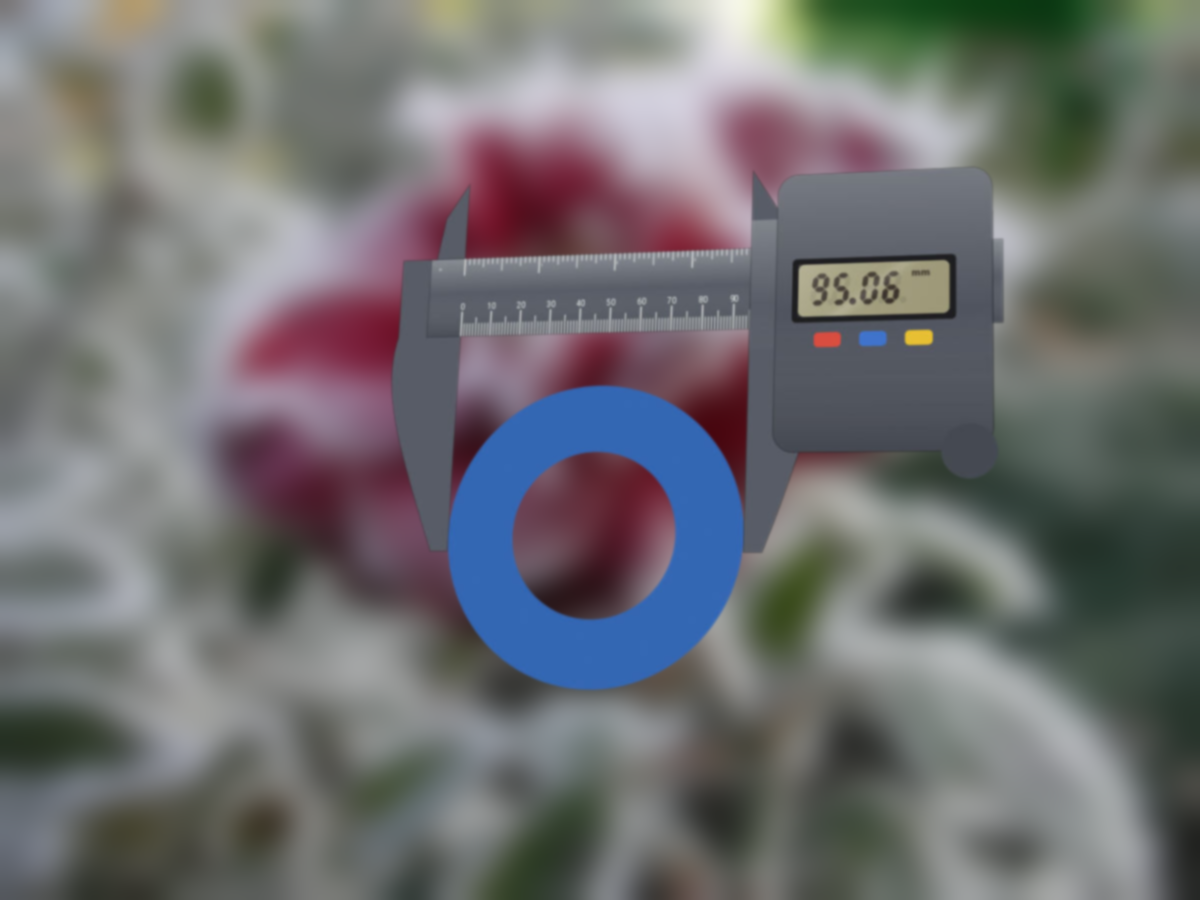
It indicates 95.06; mm
